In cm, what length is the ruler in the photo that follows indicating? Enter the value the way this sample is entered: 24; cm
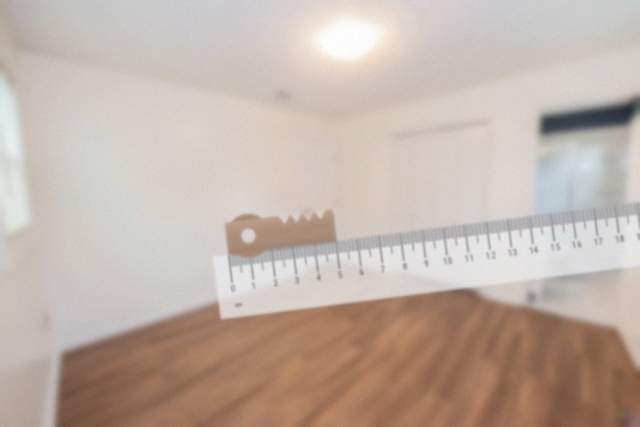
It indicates 5; cm
